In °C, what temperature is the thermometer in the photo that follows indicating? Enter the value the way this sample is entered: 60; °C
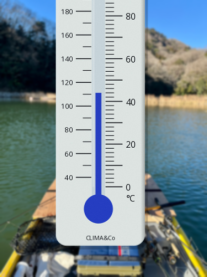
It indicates 44; °C
